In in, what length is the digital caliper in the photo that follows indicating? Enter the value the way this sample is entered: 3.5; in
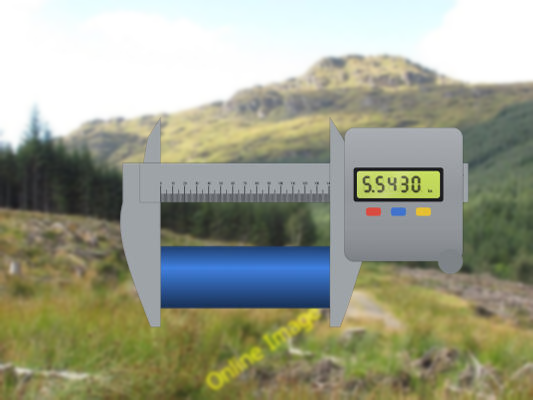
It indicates 5.5430; in
